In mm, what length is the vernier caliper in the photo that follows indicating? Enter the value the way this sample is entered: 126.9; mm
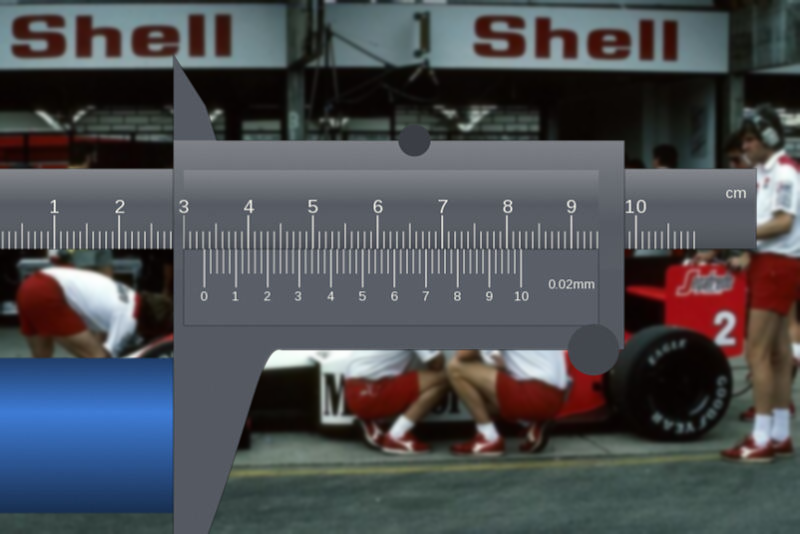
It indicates 33.2; mm
